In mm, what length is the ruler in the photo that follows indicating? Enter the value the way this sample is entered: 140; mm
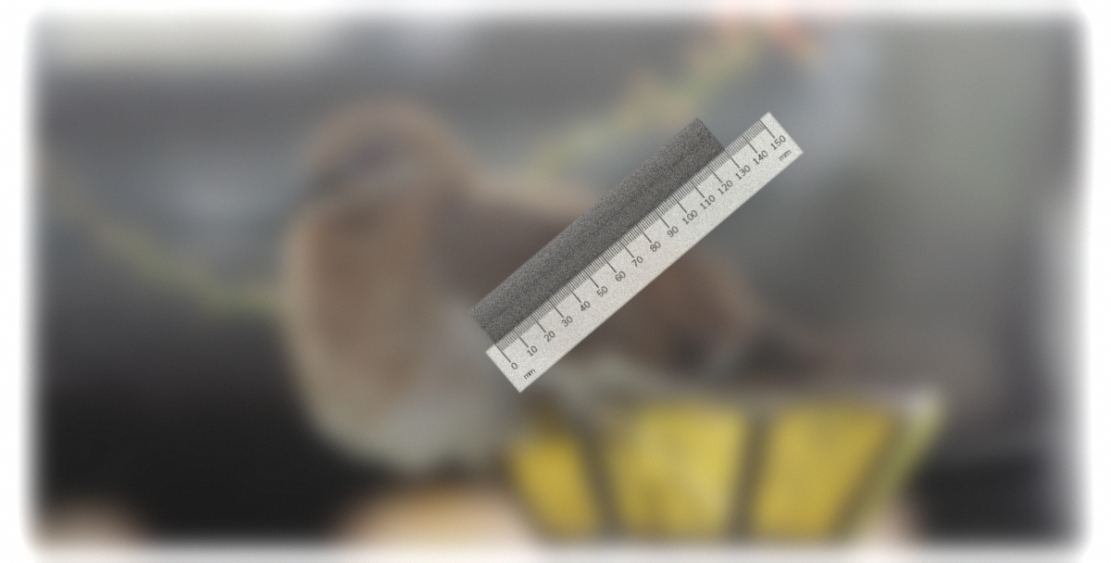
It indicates 130; mm
